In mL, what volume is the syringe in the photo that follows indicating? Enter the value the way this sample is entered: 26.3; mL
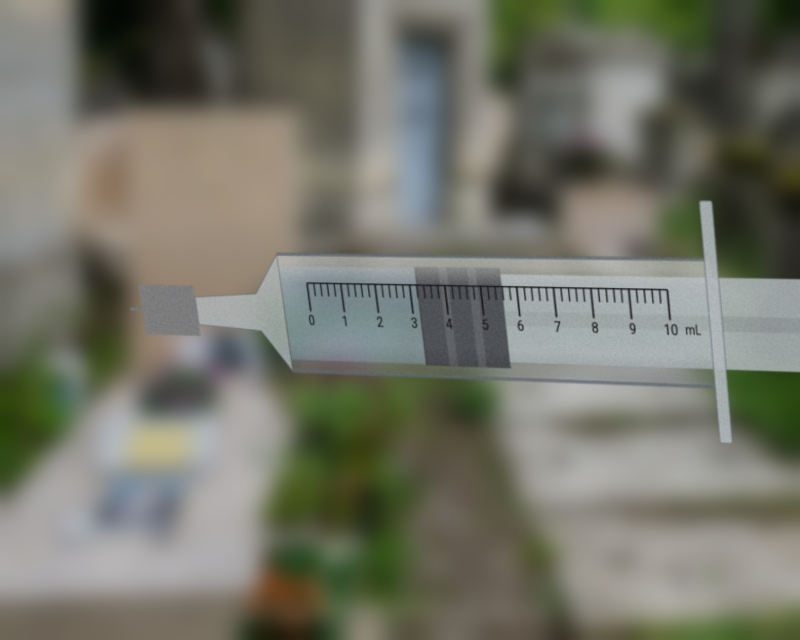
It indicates 3.2; mL
